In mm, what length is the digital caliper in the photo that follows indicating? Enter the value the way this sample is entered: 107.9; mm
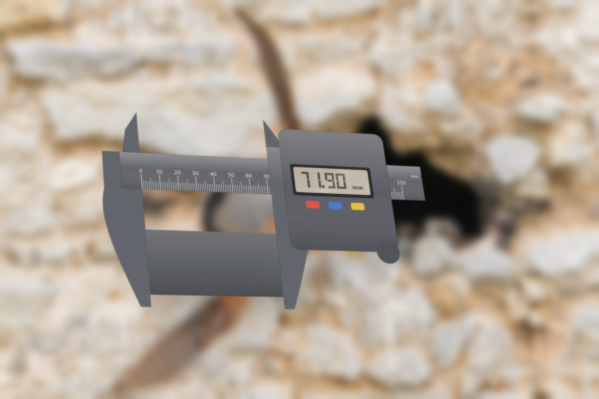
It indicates 71.90; mm
